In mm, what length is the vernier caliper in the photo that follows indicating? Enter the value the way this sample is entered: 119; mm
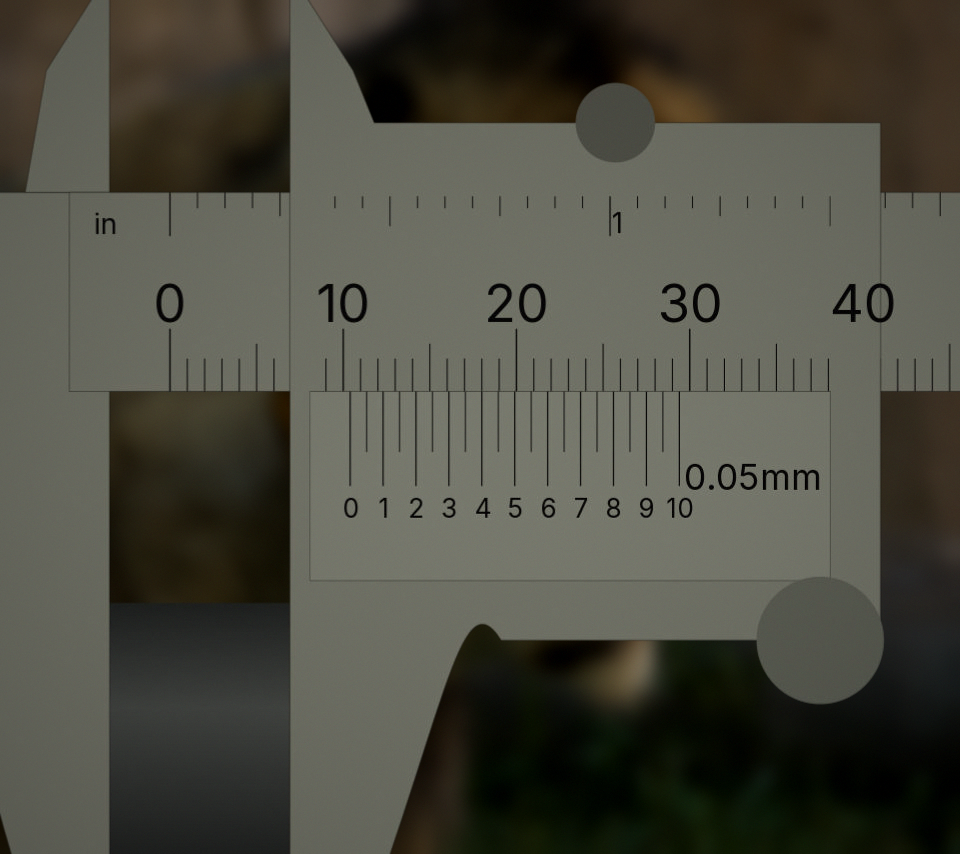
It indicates 10.4; mm
